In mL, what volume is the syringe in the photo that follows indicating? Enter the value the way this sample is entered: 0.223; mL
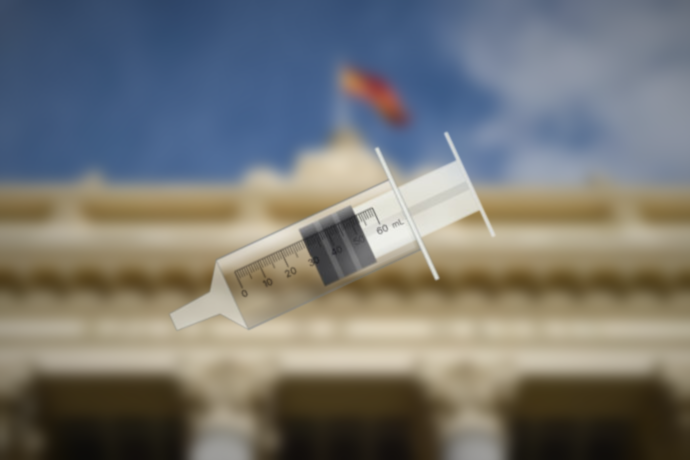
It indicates 30; mL
